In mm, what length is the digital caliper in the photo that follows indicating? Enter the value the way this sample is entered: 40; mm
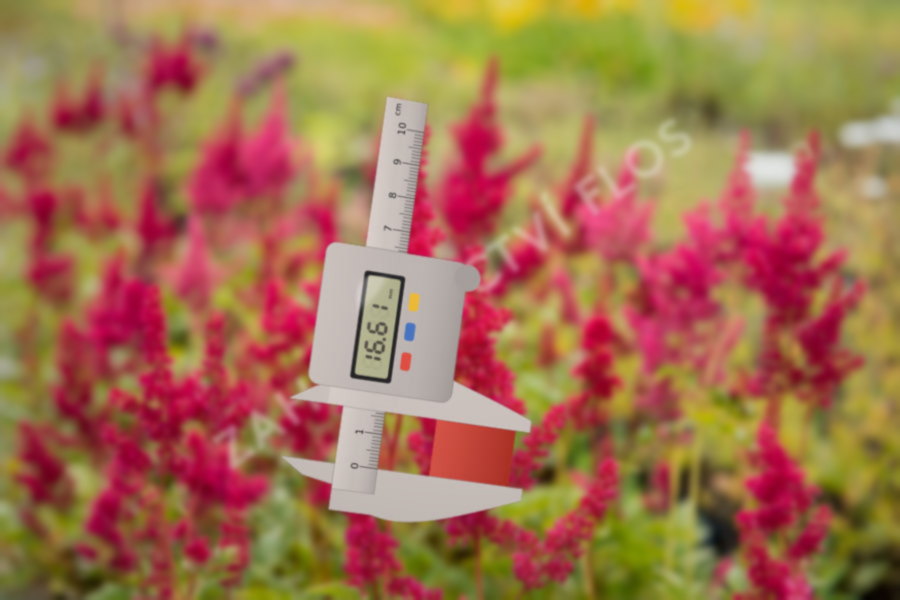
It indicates 16.61; mm
